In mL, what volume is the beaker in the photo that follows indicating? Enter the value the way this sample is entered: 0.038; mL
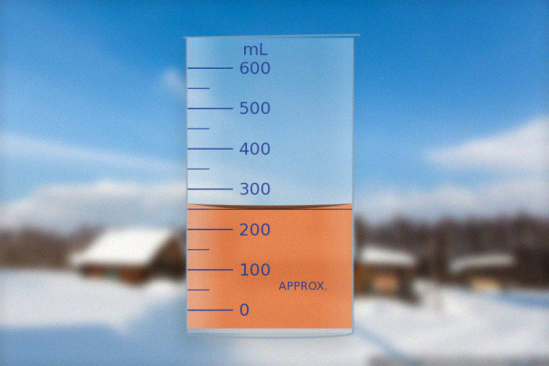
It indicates 250; mL
